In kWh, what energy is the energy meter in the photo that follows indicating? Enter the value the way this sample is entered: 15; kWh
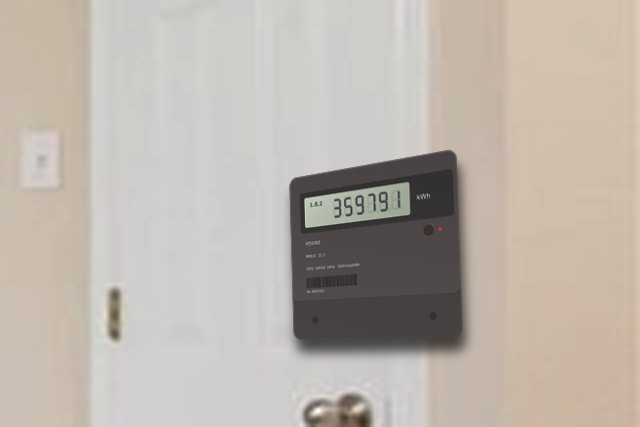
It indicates 359791; kWh
